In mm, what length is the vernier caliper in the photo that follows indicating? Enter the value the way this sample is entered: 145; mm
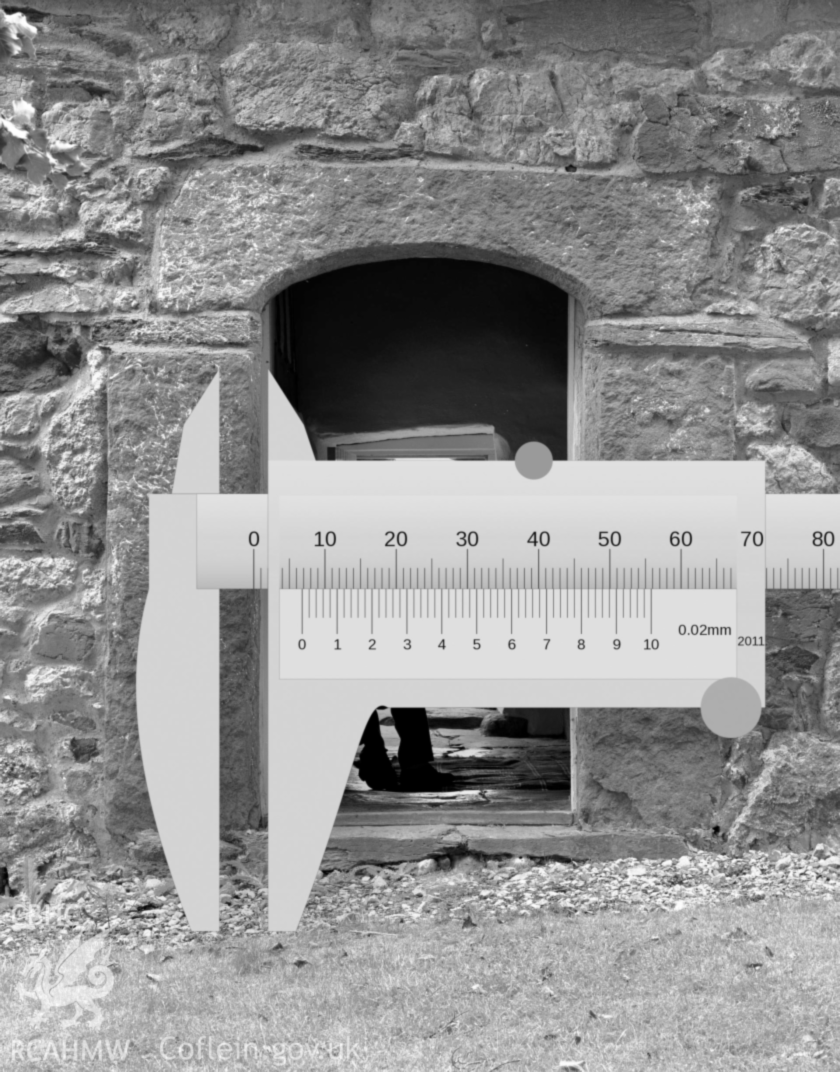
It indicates 6.8; mm
